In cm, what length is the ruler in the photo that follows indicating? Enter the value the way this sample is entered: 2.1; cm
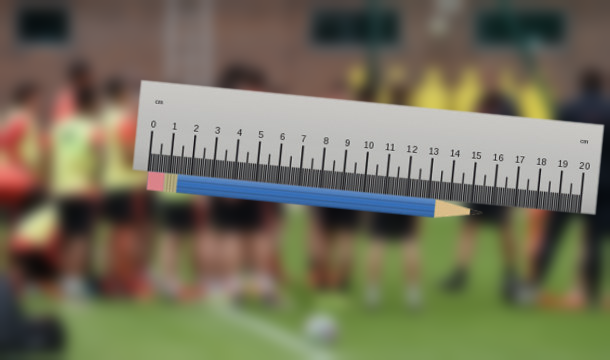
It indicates 15.5; cm
